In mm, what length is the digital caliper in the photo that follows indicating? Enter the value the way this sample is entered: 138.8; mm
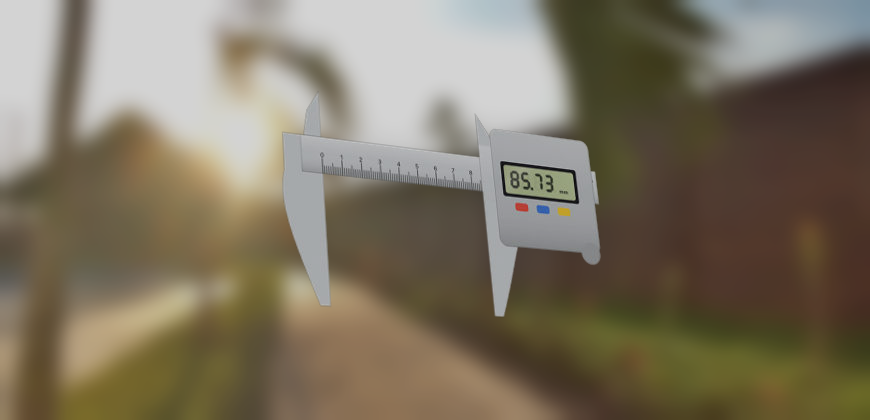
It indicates 85.73; mm
